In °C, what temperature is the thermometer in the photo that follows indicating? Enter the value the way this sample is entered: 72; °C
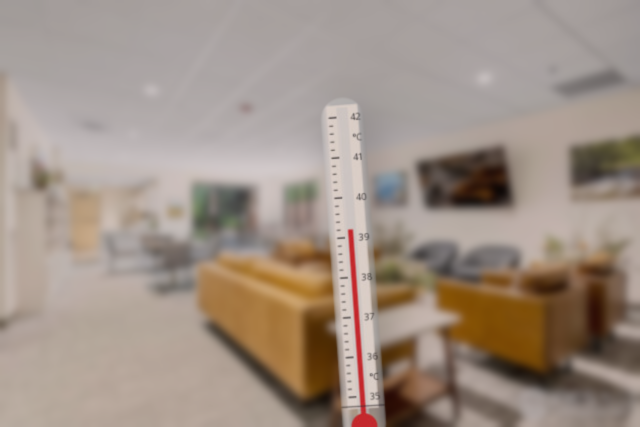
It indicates 39.2; °C
